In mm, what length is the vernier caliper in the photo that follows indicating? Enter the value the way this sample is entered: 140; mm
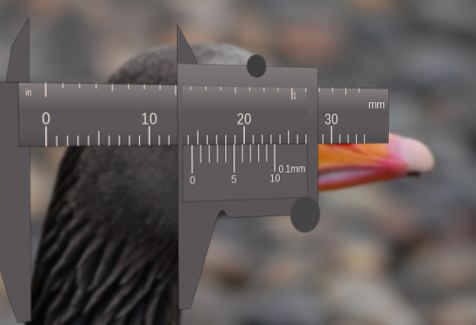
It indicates 14.4; mm
